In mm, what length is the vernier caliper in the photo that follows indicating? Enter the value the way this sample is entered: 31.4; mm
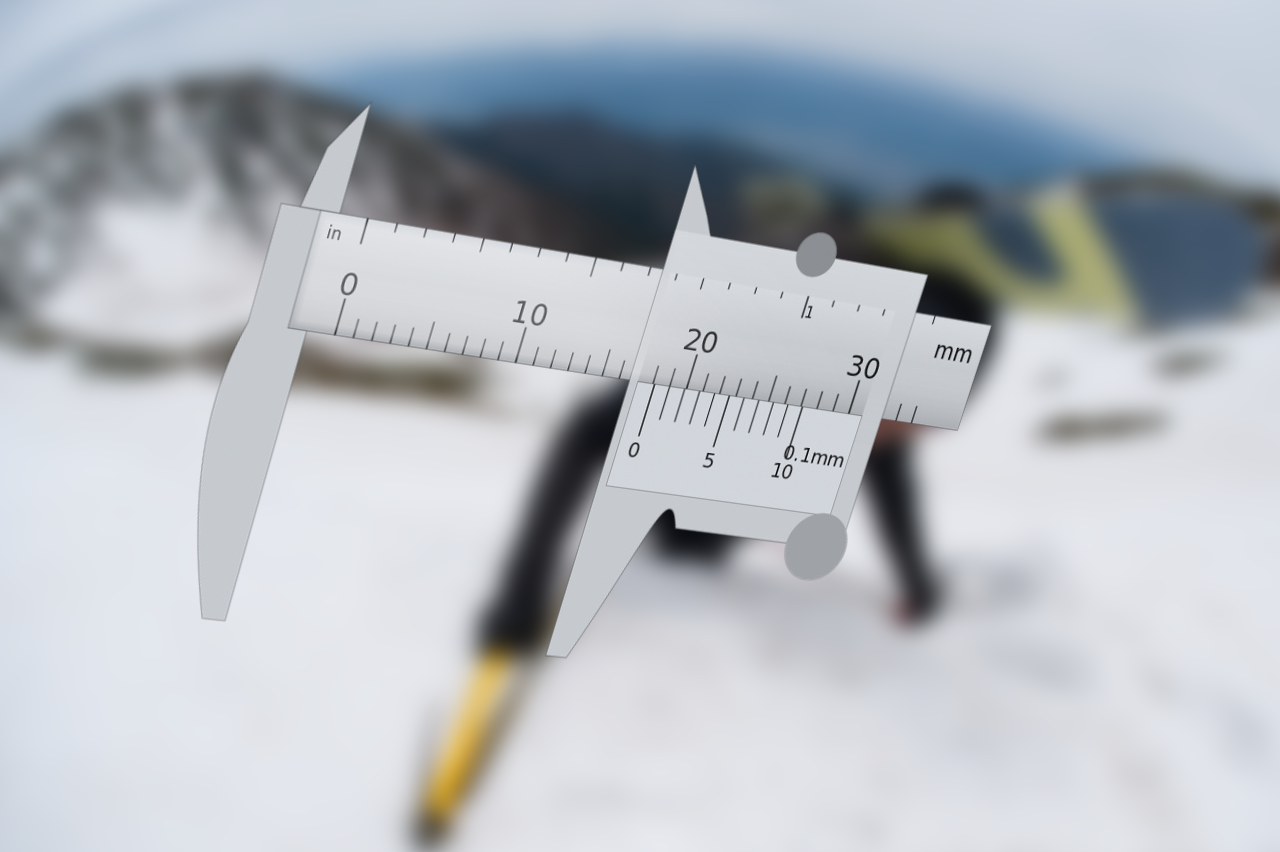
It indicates 18.1; mm
